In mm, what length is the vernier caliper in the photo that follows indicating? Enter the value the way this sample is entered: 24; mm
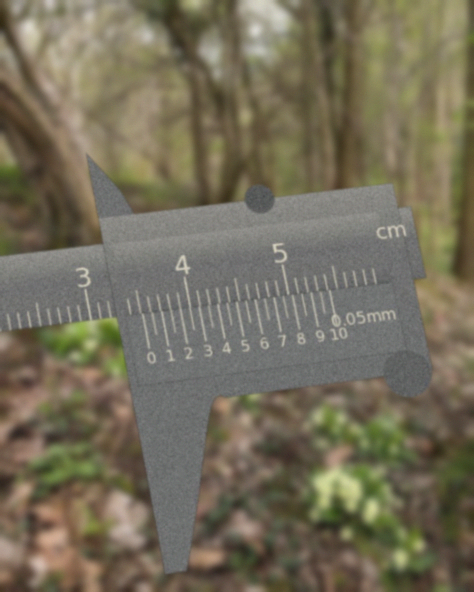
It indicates 35.2; mm
